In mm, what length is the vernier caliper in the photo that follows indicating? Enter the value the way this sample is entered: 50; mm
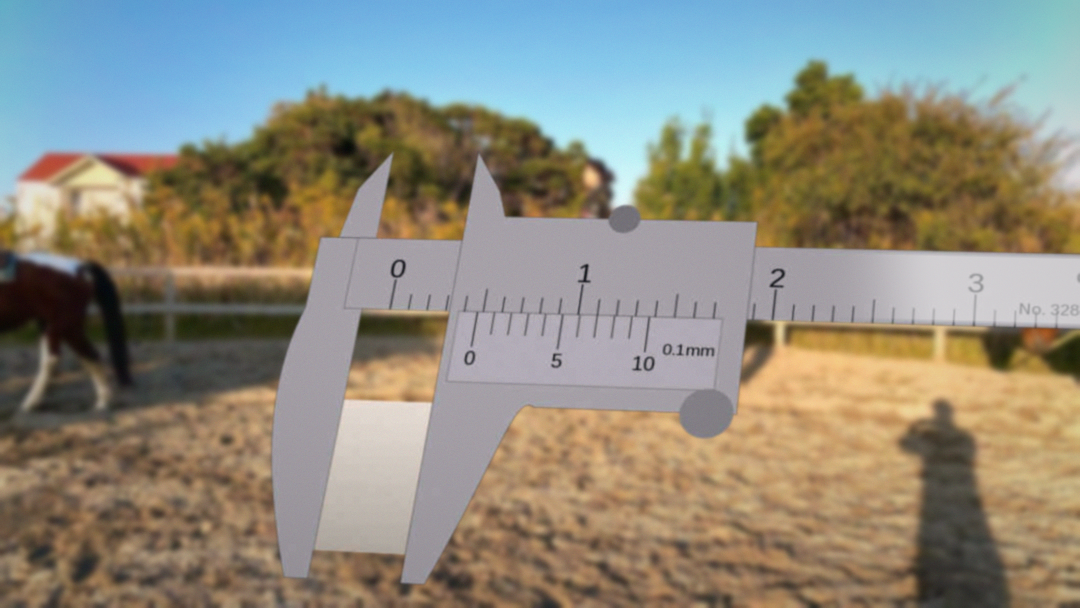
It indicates 4.7; mm
